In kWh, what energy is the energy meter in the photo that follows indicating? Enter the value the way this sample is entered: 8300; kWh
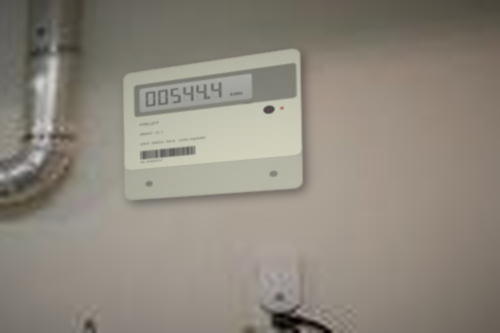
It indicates 544.4; kWh
